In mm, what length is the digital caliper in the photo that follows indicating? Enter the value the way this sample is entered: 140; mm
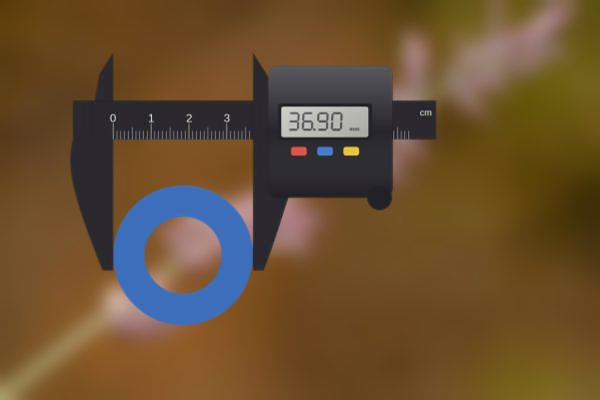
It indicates 36.90; mm
